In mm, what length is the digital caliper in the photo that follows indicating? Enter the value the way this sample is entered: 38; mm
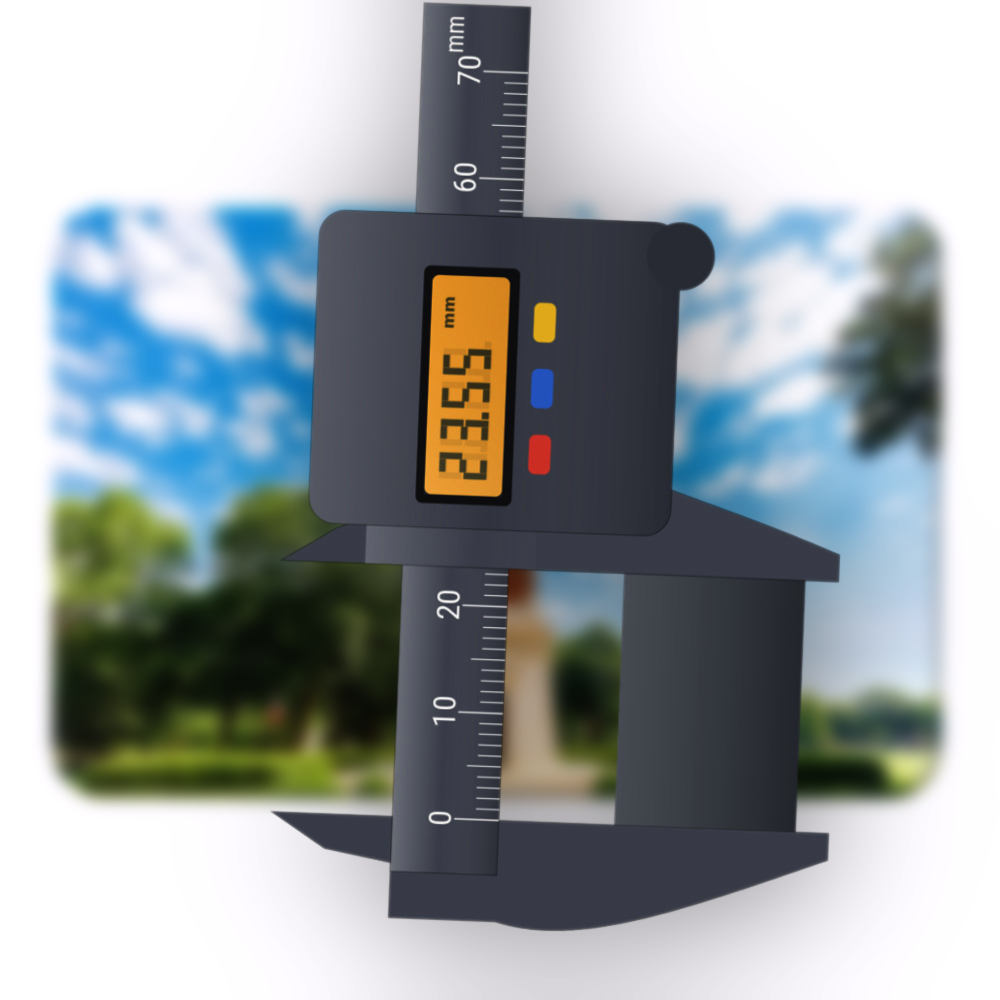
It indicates 23.55; mm
